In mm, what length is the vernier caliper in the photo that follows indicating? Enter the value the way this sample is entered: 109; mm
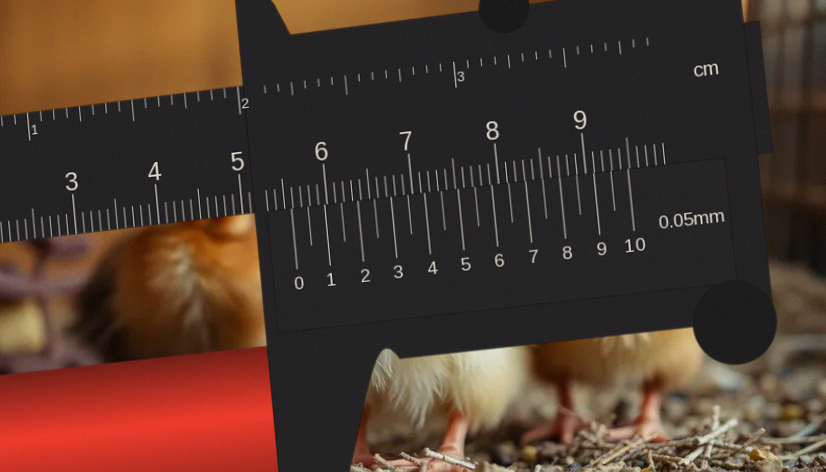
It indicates 55.8; mm
